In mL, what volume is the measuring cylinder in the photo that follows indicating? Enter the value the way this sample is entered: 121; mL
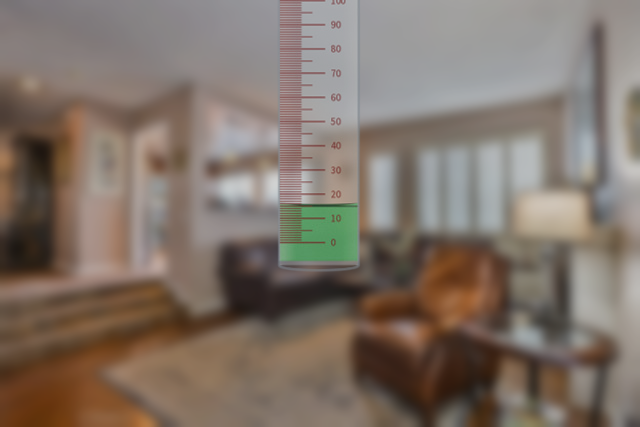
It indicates 15; mL
